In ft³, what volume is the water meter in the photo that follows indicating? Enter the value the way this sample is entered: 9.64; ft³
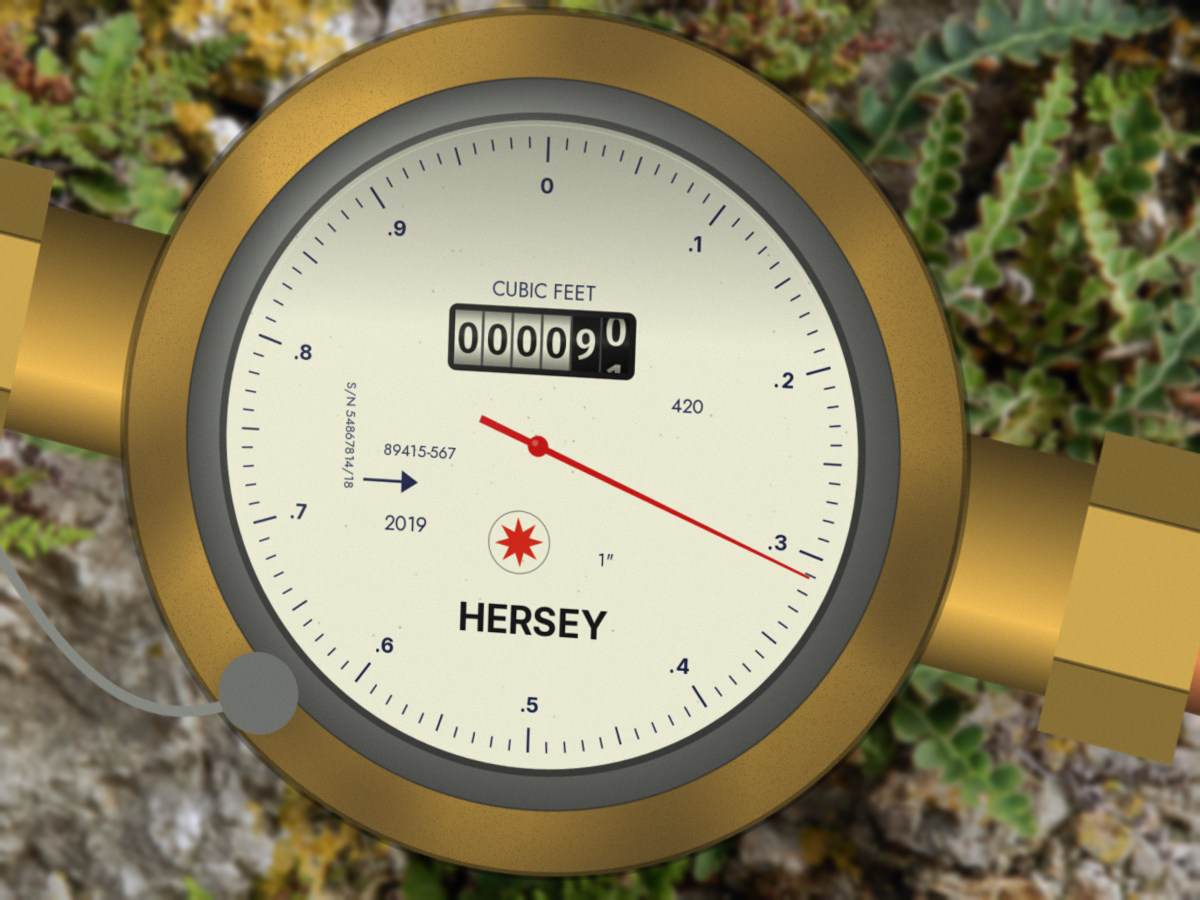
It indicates 90.31; ft³
